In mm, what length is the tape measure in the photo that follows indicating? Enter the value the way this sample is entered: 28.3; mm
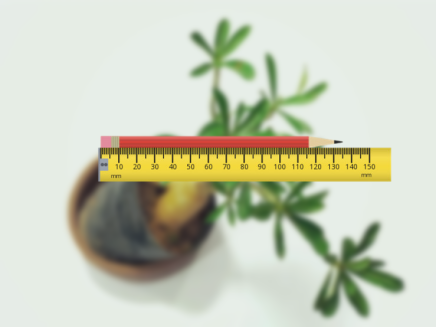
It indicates 135; mm
